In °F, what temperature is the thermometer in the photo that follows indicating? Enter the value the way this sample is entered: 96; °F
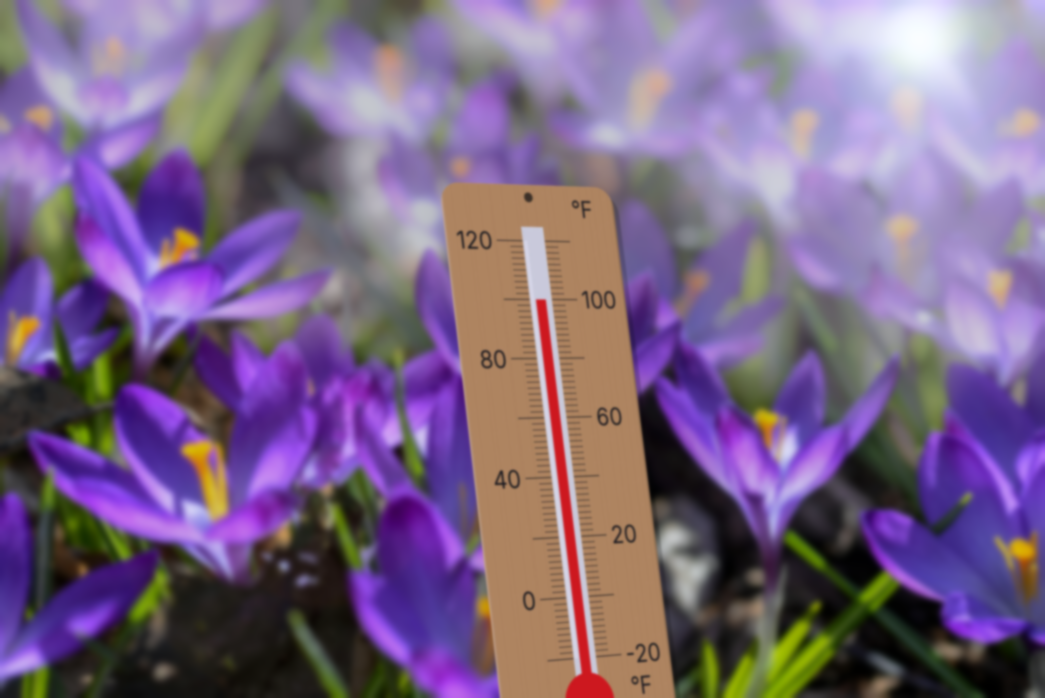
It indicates 100; °F
